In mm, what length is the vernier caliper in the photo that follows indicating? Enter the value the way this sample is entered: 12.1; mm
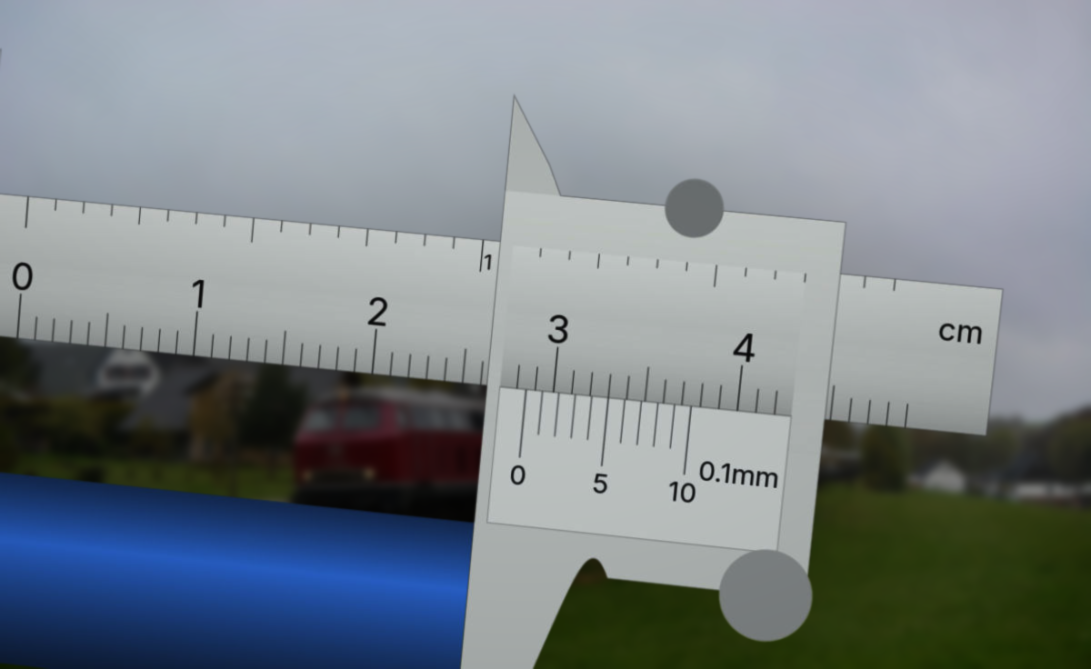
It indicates 28.5; mm
